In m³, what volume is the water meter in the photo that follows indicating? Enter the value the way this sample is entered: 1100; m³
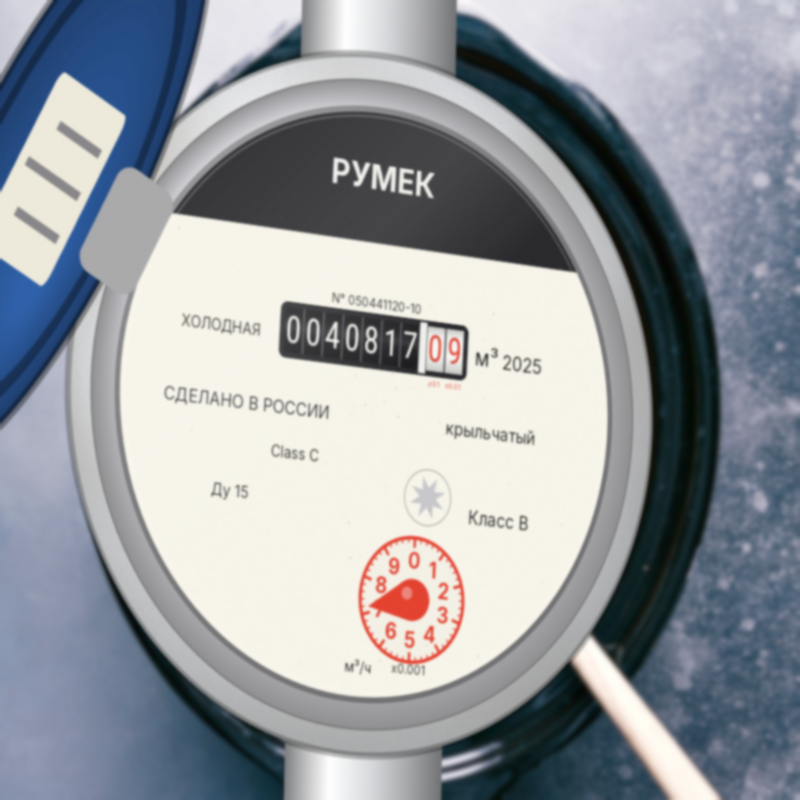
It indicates 40817.097; m³
